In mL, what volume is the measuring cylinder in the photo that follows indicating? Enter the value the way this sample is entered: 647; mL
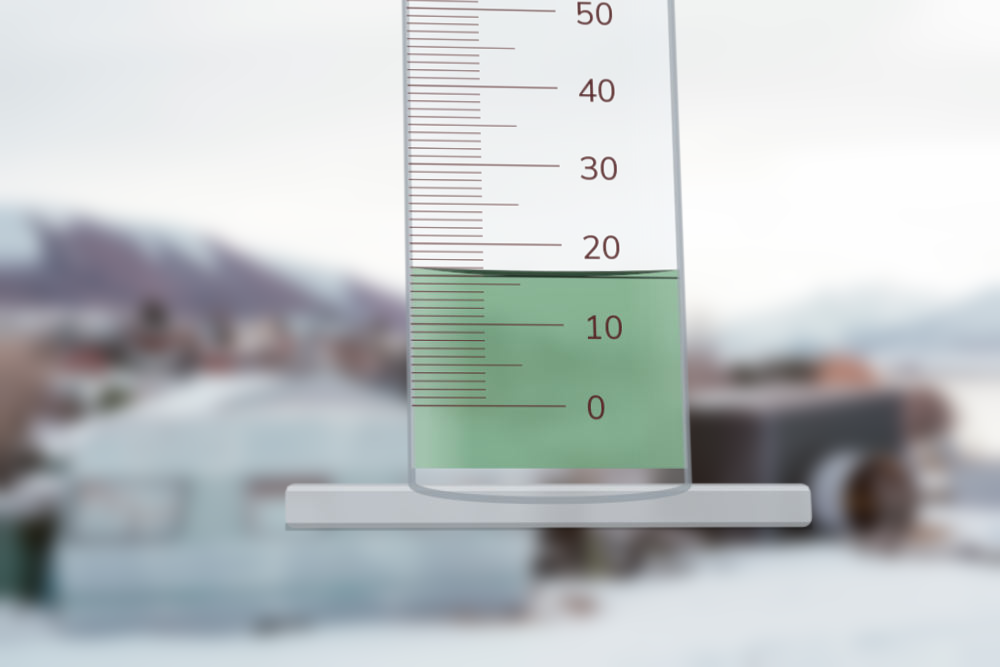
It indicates 16; mL
